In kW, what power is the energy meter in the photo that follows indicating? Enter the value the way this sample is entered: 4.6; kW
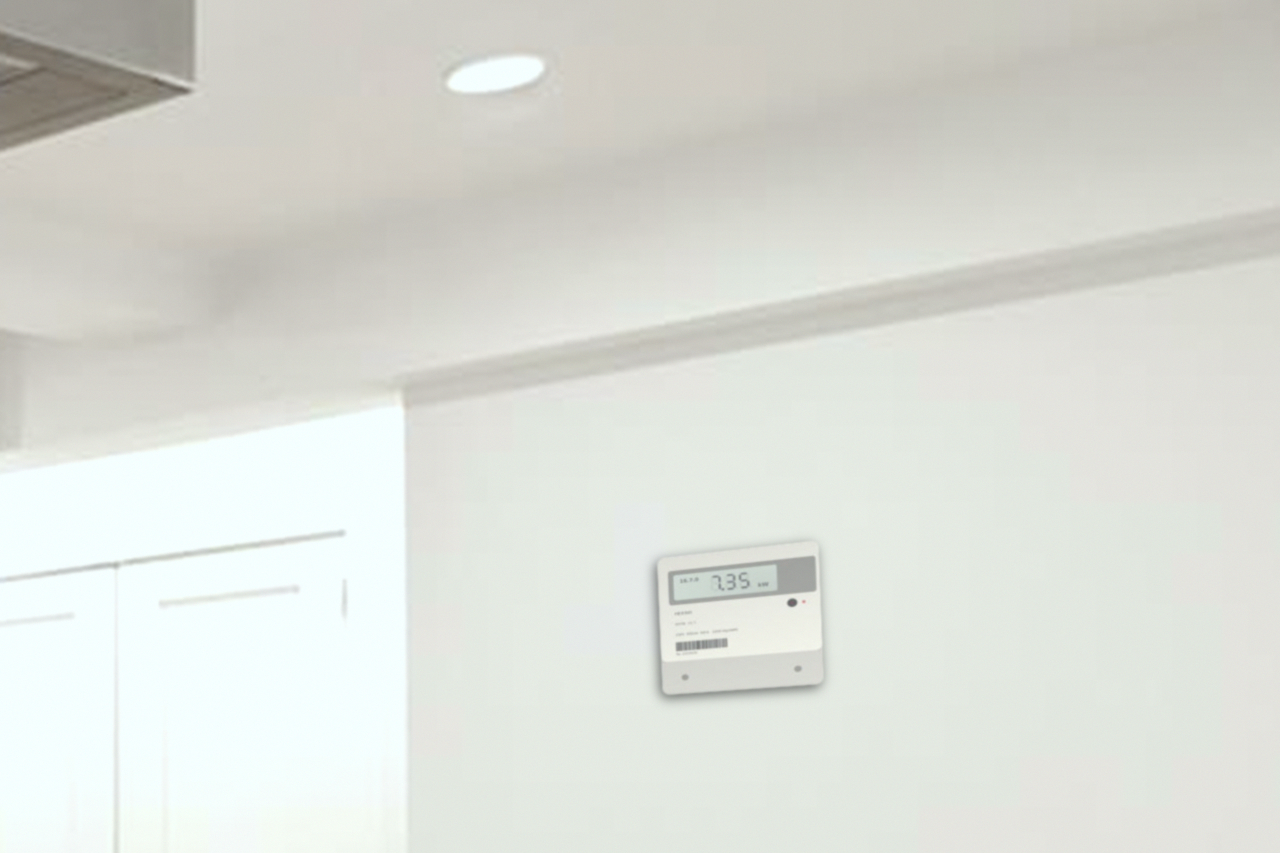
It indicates 7.35; kW
